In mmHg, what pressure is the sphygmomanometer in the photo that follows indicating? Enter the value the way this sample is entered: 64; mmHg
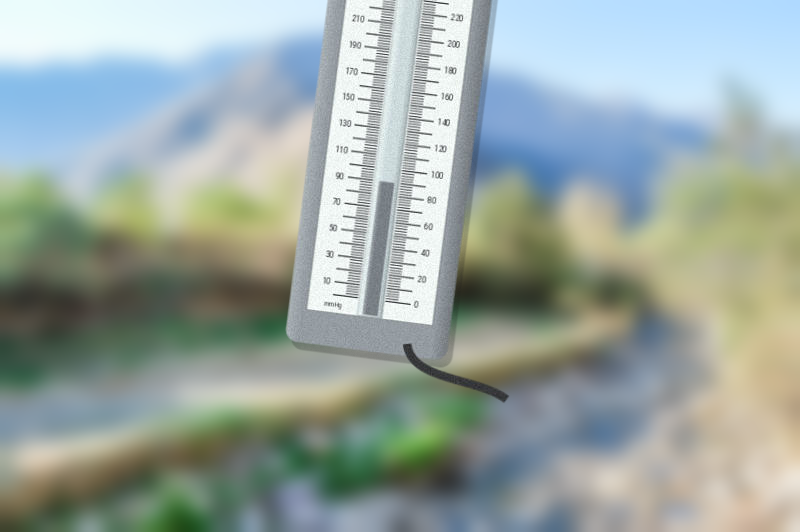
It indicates 90; mmHg
